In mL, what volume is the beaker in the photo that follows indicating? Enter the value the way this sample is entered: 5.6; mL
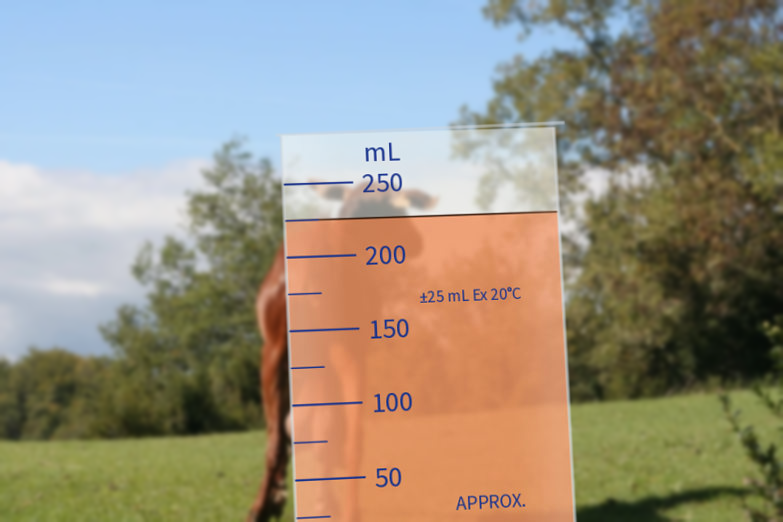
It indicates 225; mL
